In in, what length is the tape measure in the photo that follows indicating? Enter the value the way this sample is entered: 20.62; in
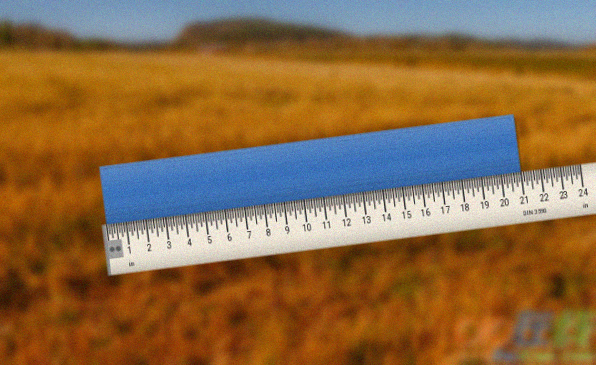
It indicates 21; in
